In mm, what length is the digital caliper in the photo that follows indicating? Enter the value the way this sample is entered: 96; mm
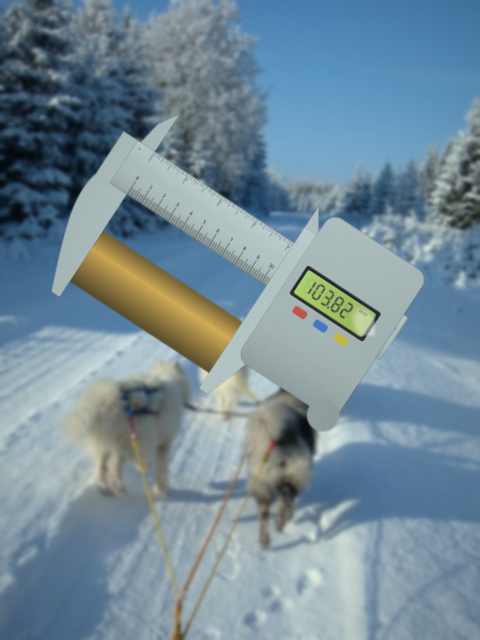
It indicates 103.82; mm
